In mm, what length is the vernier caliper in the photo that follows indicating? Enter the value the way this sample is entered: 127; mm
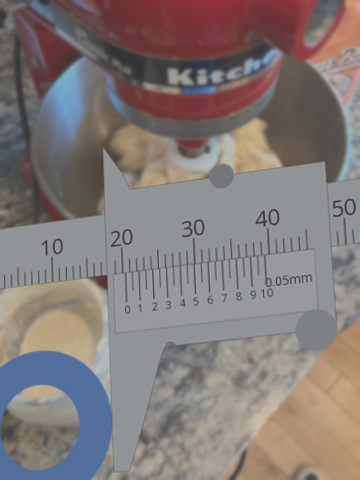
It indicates 20.4; mm
